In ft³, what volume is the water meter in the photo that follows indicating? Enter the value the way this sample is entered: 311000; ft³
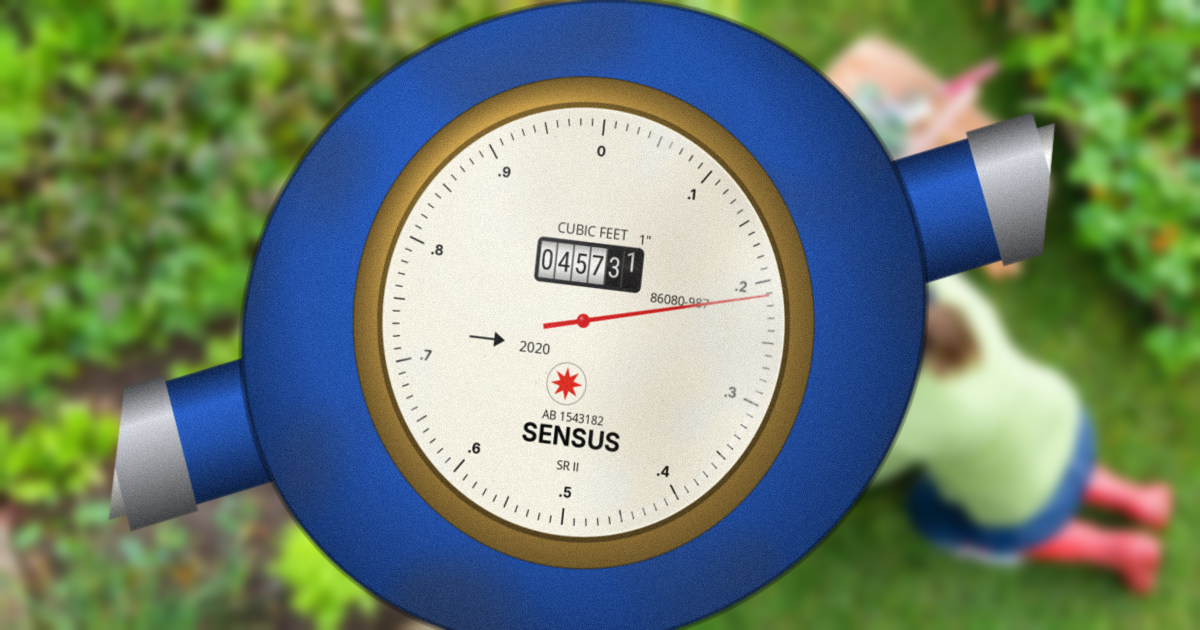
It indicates 45731.21; ft³
